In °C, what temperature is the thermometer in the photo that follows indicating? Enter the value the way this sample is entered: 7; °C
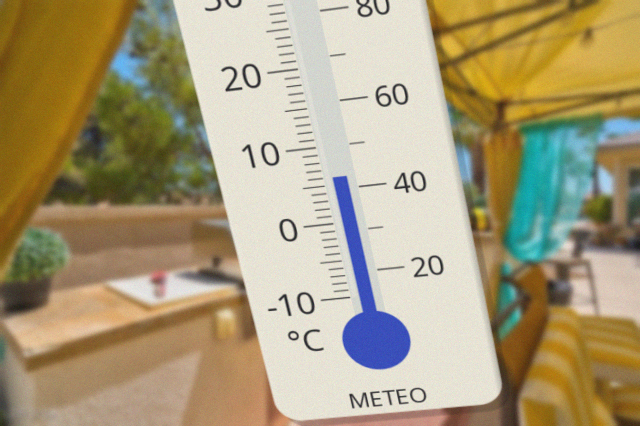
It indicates 6; °C
